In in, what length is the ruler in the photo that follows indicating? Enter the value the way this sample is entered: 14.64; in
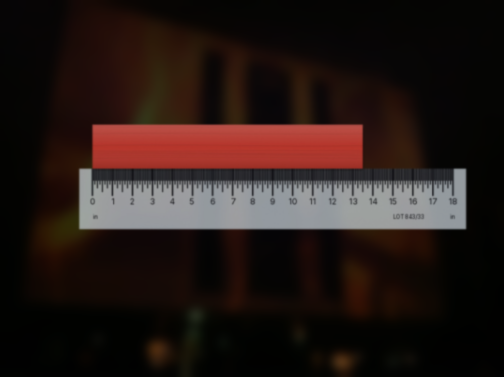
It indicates 13.5; in
